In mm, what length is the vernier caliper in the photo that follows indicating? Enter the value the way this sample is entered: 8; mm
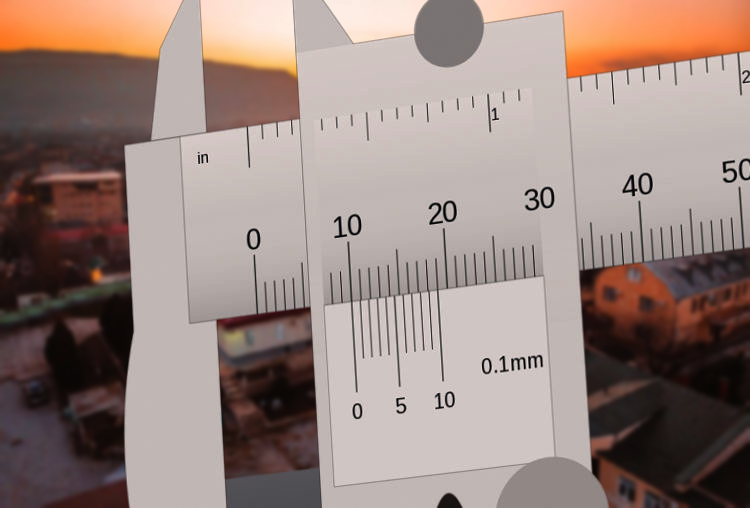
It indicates 10.0; mm
